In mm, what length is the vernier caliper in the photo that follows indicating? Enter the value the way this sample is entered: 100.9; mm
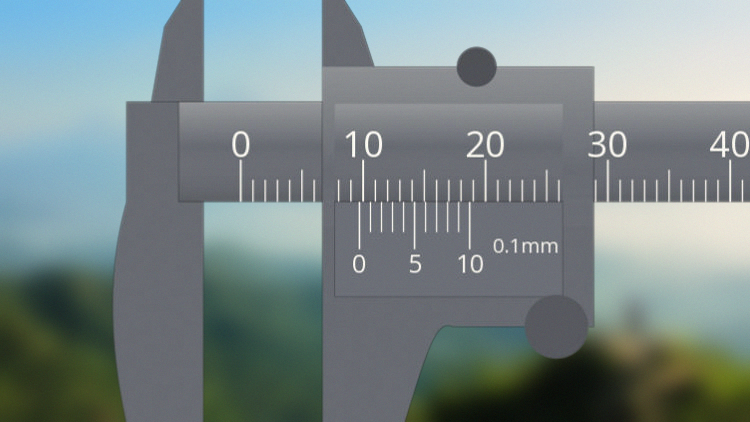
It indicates 9.7; mm
